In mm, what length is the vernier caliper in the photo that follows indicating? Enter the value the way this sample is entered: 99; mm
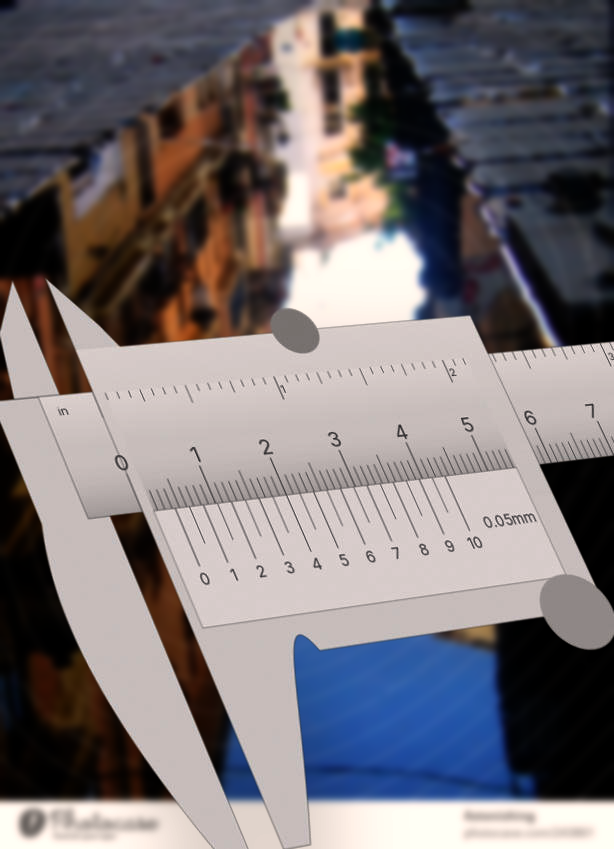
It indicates 4.4; mm
